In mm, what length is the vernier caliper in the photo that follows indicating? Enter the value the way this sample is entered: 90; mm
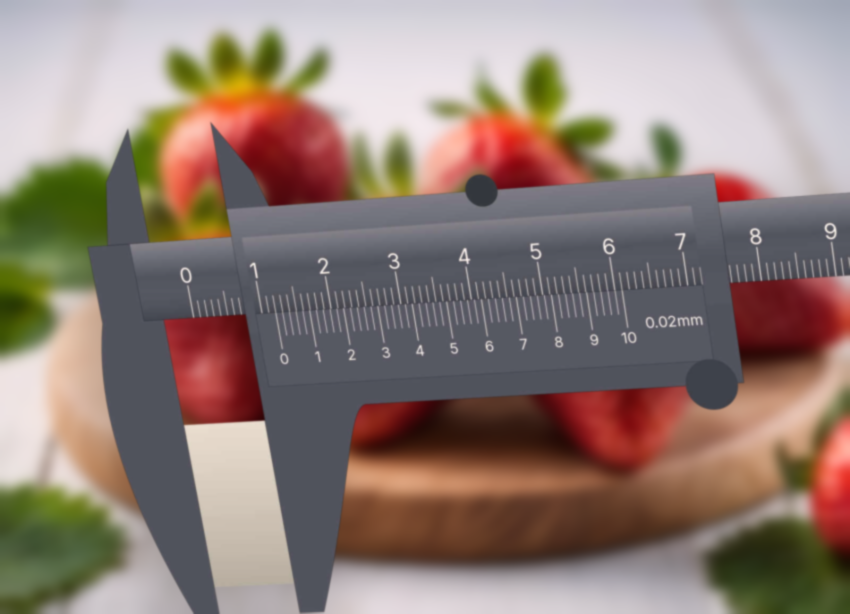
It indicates 12.0; mm
